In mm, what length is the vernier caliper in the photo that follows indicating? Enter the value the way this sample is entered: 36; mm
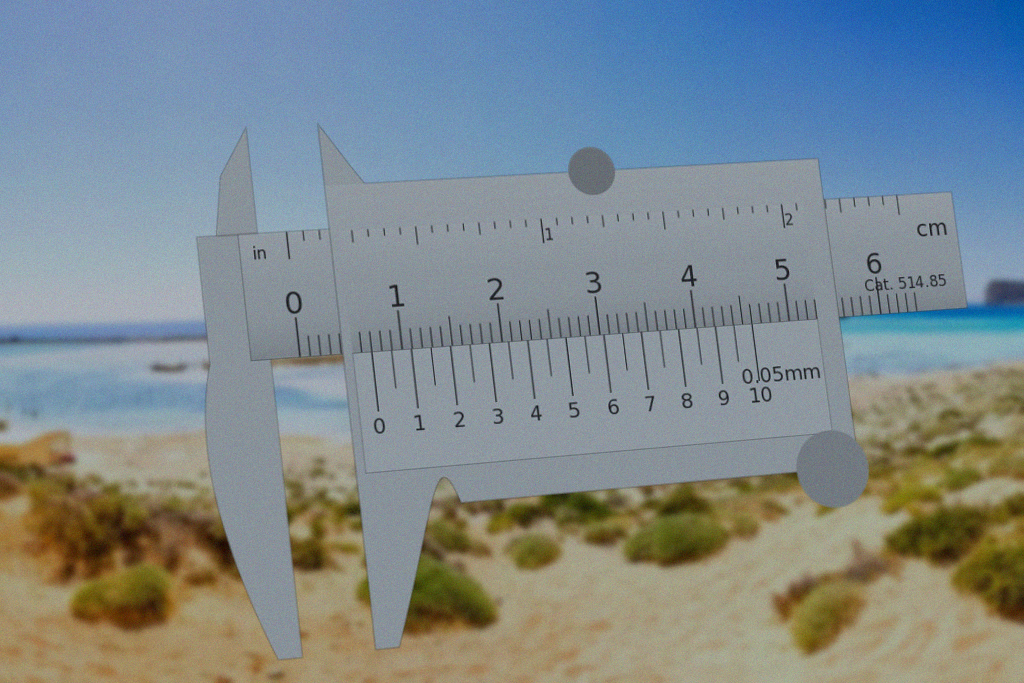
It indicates 7.0; mm
